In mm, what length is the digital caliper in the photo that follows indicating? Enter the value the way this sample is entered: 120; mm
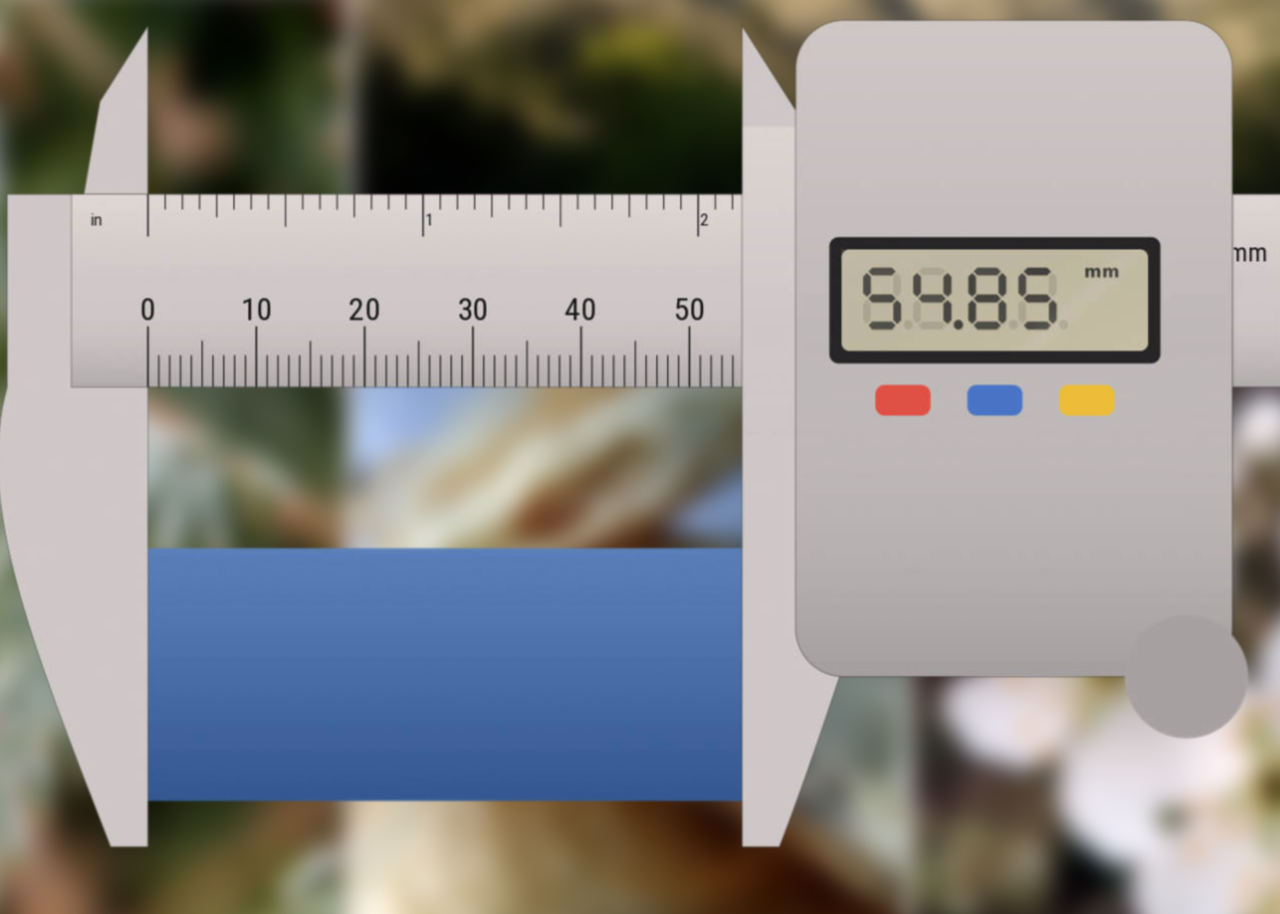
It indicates 54.85; mm
